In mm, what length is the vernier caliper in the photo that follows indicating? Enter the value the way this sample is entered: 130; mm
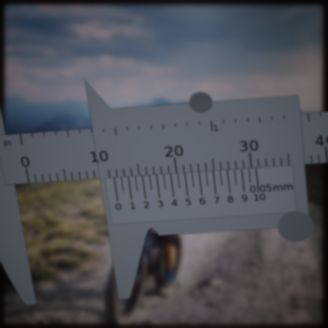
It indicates 11.6; mm
